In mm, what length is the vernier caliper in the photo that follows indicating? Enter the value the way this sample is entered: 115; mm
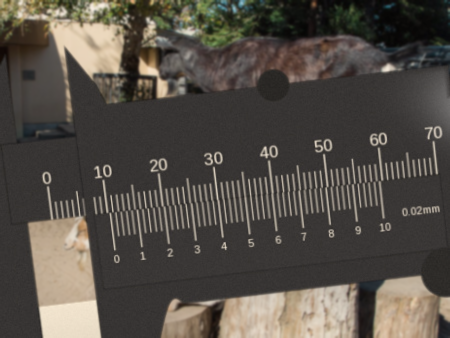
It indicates 10.5; mm
